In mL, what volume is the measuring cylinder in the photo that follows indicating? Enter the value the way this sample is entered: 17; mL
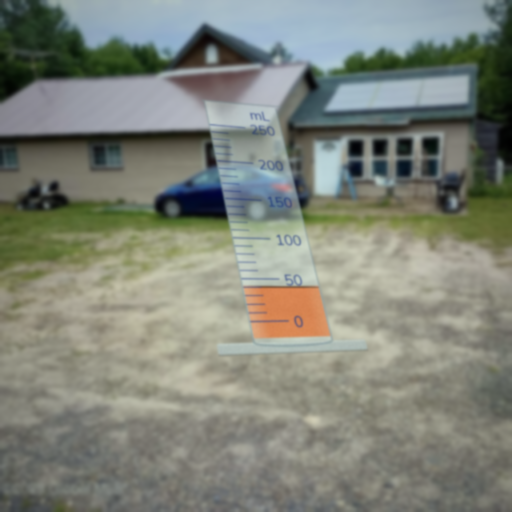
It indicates 40; mL
